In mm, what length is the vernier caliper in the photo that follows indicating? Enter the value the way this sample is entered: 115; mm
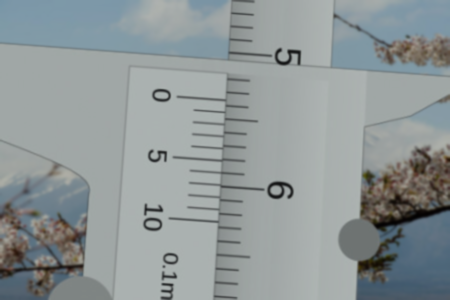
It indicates 53.6; mm
